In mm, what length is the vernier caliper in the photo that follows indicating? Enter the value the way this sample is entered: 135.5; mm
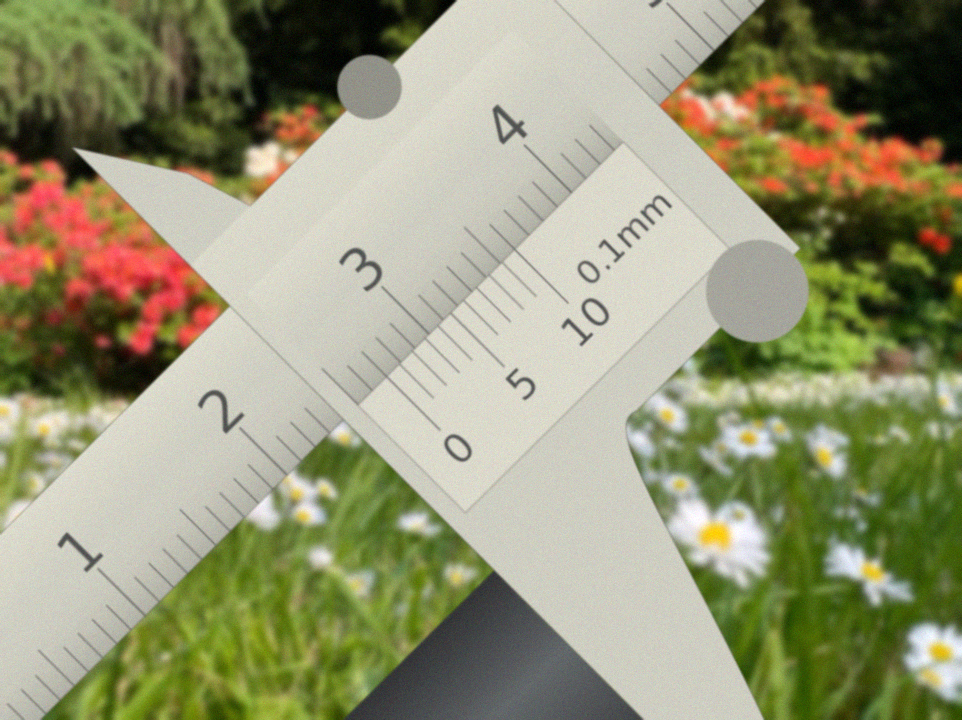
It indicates 27.0; mm
